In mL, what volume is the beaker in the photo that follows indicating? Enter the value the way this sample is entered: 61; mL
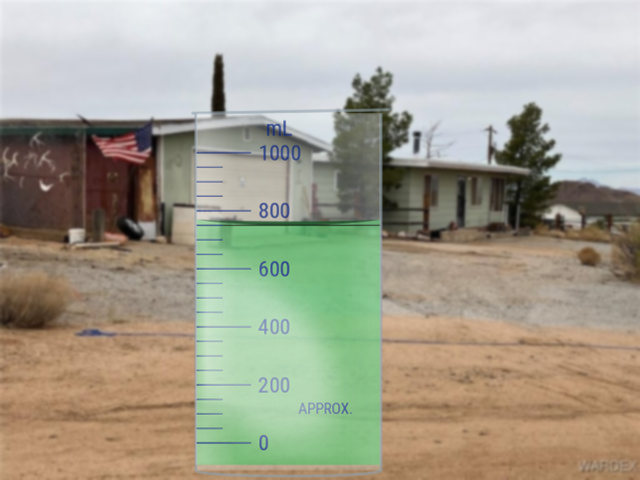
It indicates 750; mL
